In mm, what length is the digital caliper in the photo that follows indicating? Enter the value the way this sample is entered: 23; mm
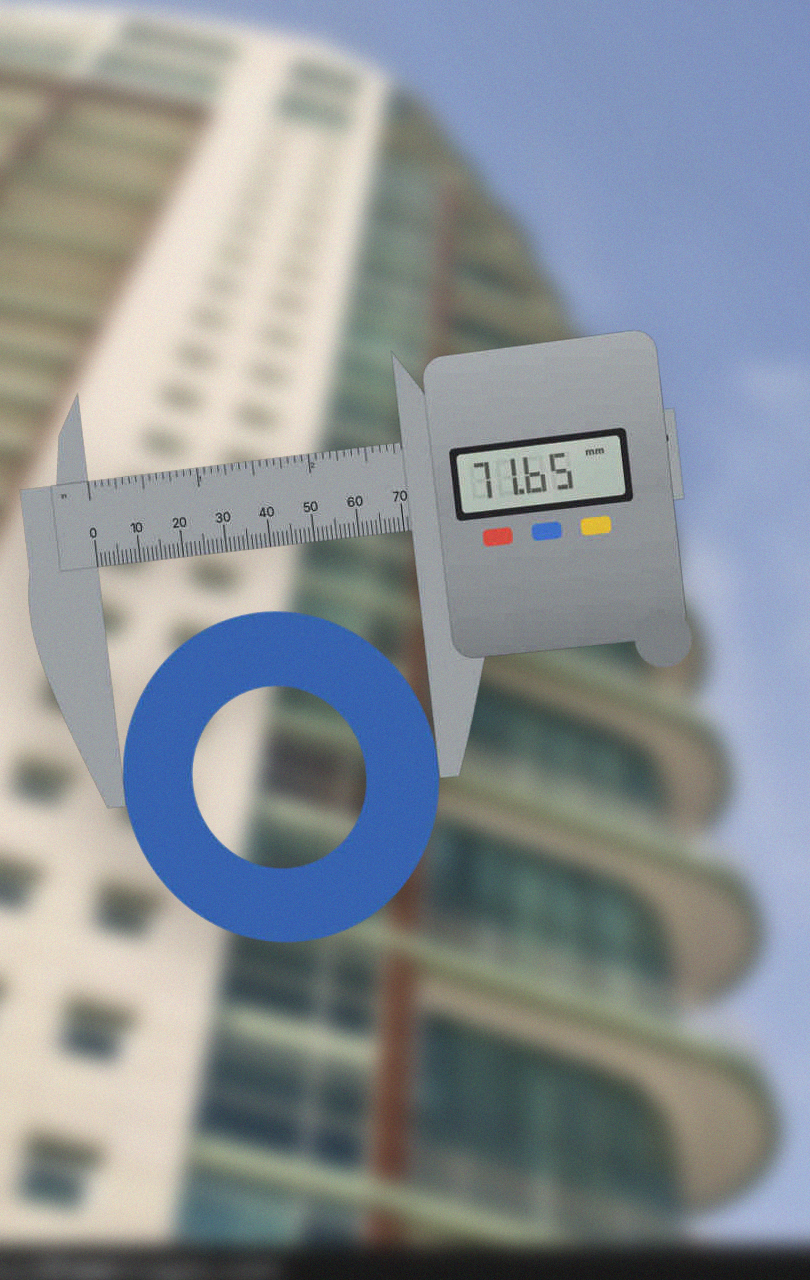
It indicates 71.65; mm
